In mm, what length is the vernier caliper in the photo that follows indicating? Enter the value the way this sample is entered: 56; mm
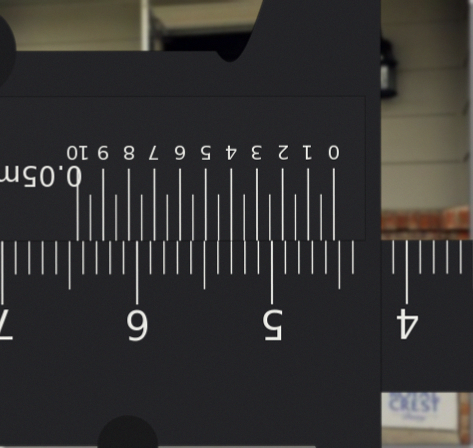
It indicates 45.4; mm
